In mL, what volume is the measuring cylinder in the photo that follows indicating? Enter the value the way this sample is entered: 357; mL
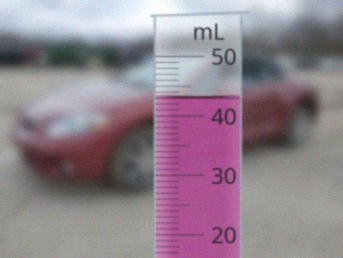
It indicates 43; mL
